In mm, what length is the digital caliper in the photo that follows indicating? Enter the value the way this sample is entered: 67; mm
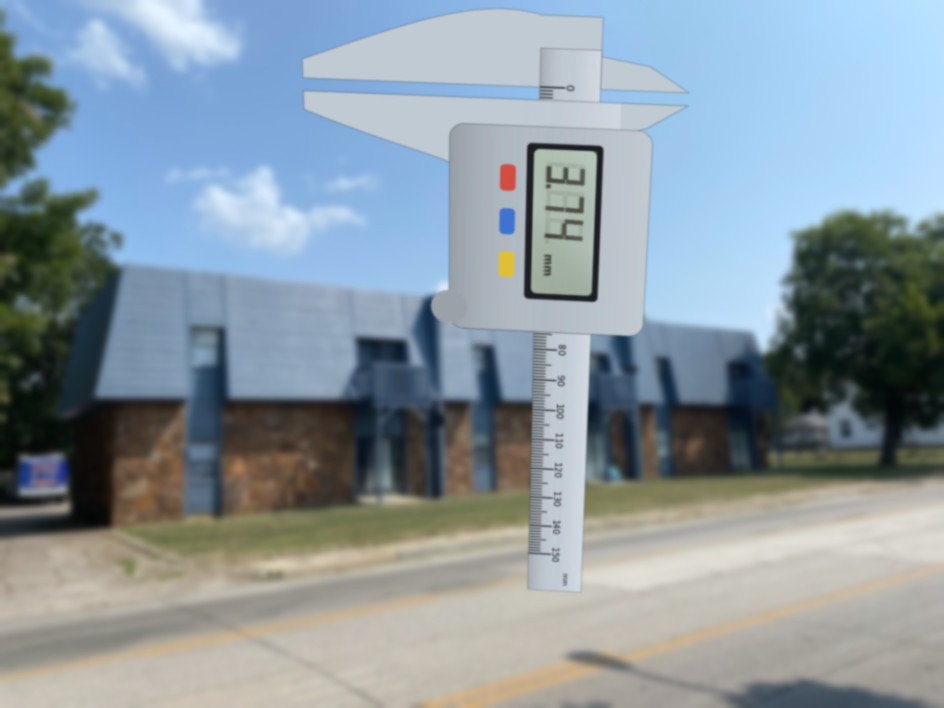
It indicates 3.74; mm
